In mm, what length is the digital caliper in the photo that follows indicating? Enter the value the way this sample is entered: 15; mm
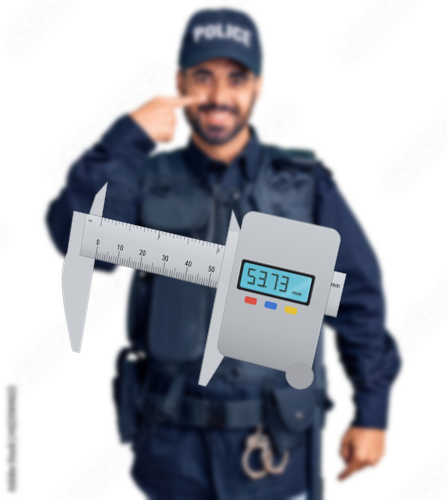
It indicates 53.73; mm
